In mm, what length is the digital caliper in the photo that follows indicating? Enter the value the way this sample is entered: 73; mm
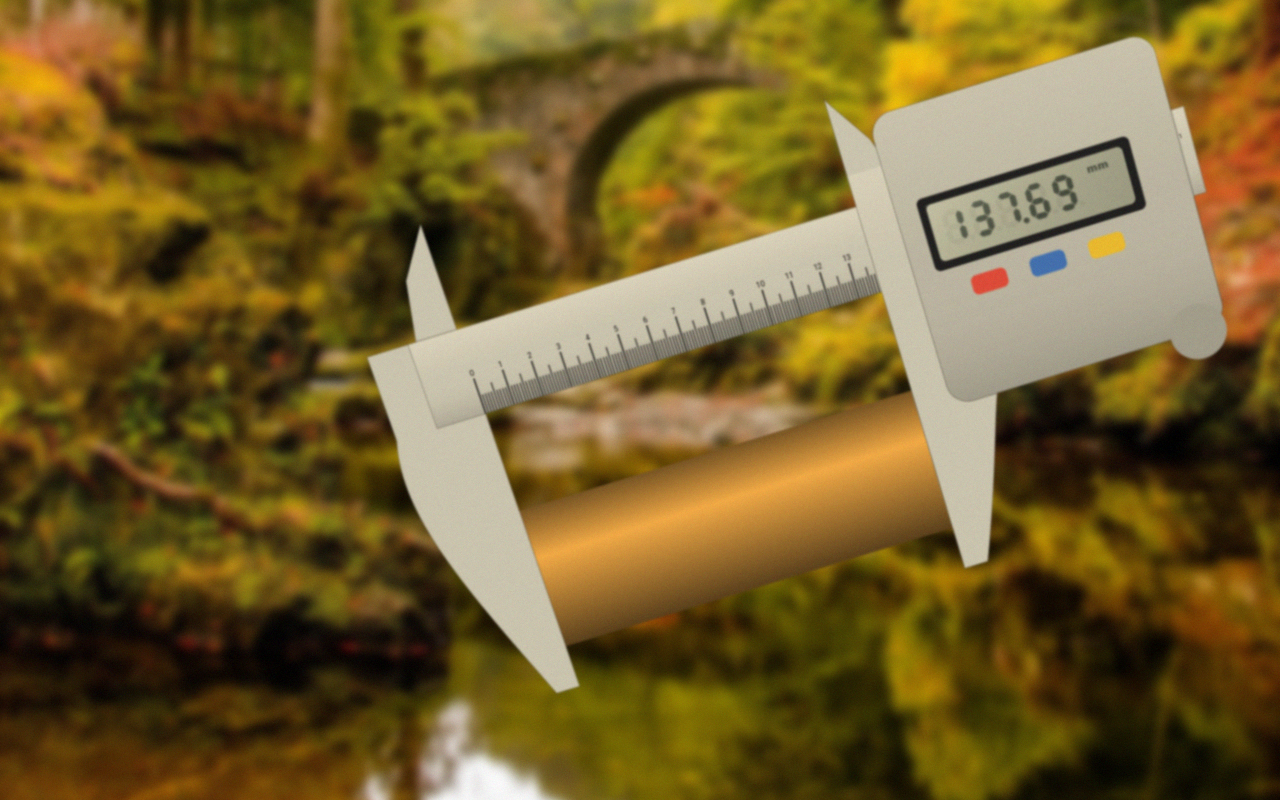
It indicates 137.69; mm
